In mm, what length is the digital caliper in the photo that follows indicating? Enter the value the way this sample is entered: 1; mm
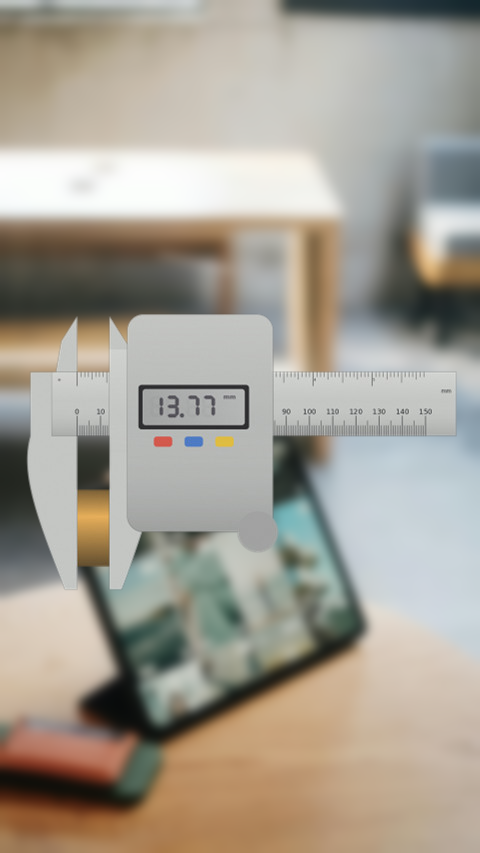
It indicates 13.77; mm
